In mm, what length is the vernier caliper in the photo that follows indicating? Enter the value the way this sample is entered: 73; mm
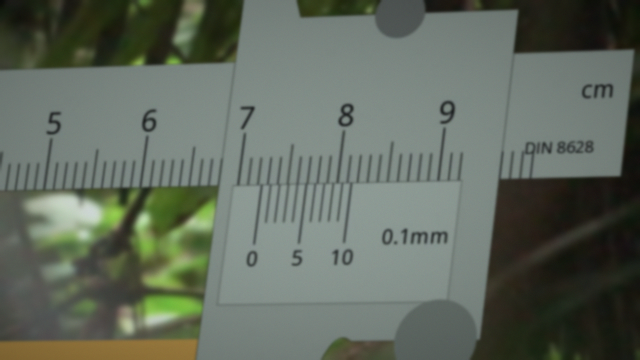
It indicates 72.4; mm
